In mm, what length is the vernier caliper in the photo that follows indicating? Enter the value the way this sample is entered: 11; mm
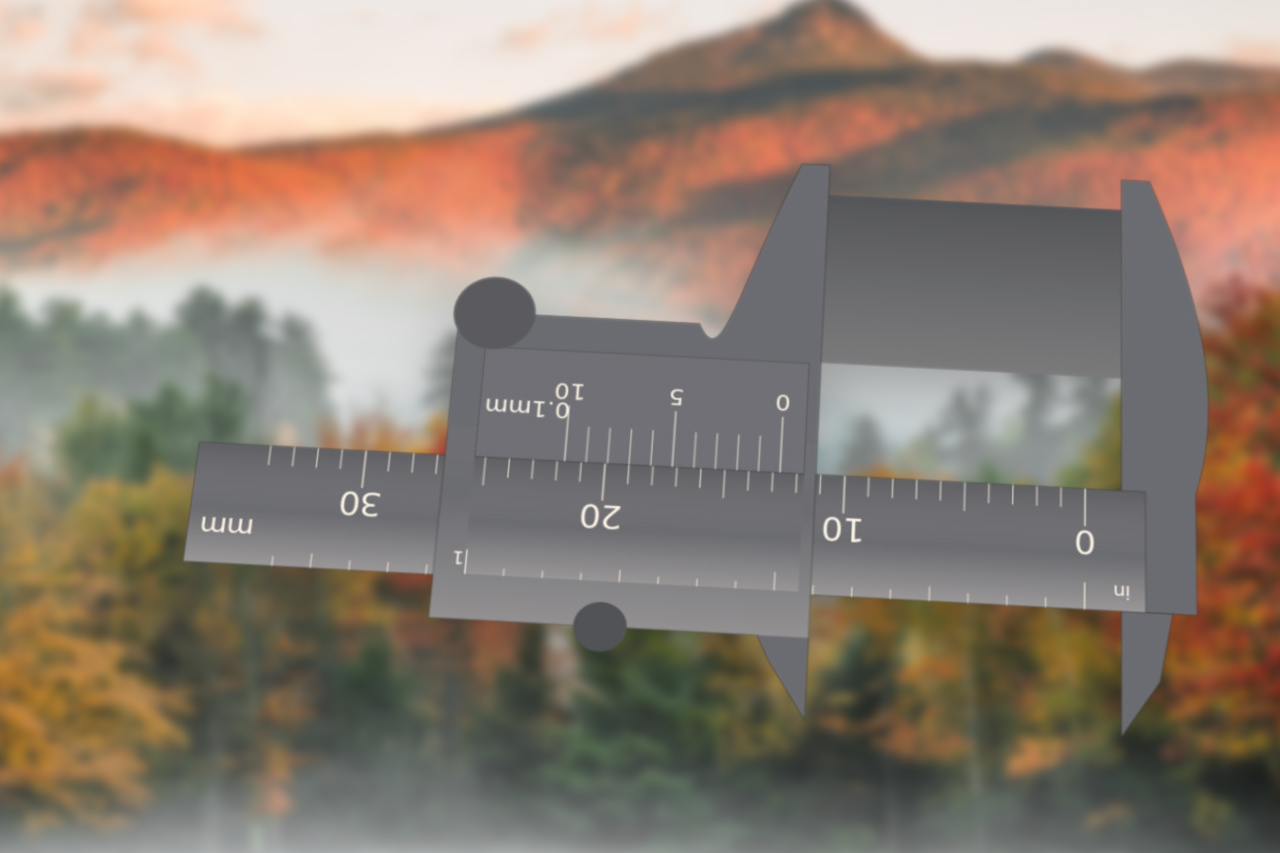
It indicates 12.7; mm
